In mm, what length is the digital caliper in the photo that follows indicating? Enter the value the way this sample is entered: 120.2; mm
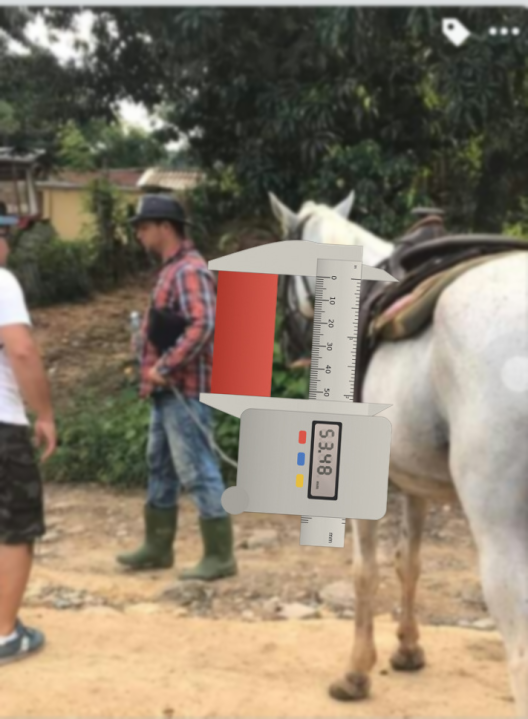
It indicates 53.48; mm
